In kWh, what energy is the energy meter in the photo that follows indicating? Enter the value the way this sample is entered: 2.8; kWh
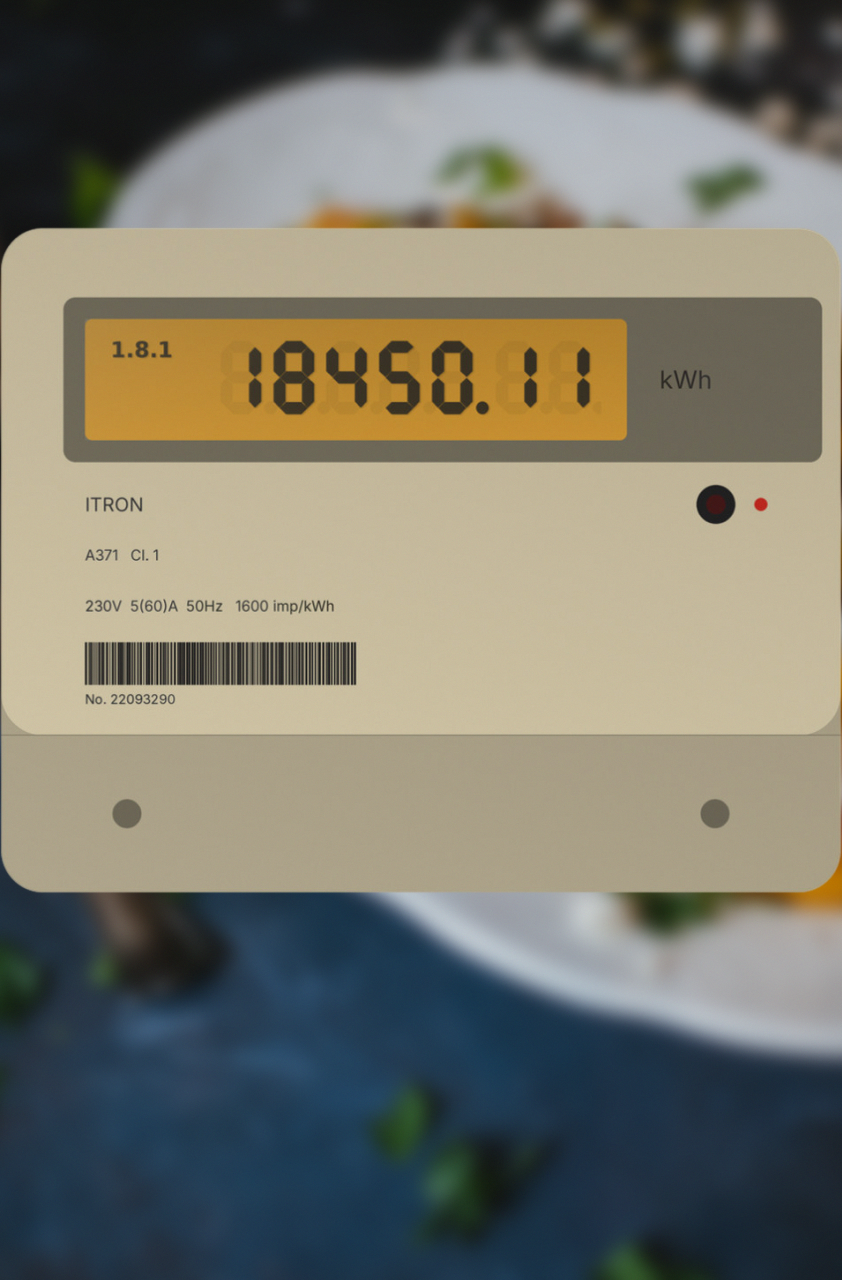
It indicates 18450.11; kWh
